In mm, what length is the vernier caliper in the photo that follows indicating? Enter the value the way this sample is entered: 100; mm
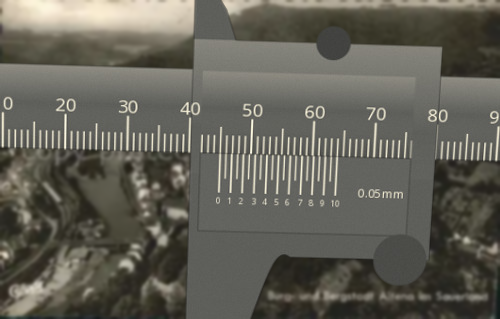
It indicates 45.0; mm
